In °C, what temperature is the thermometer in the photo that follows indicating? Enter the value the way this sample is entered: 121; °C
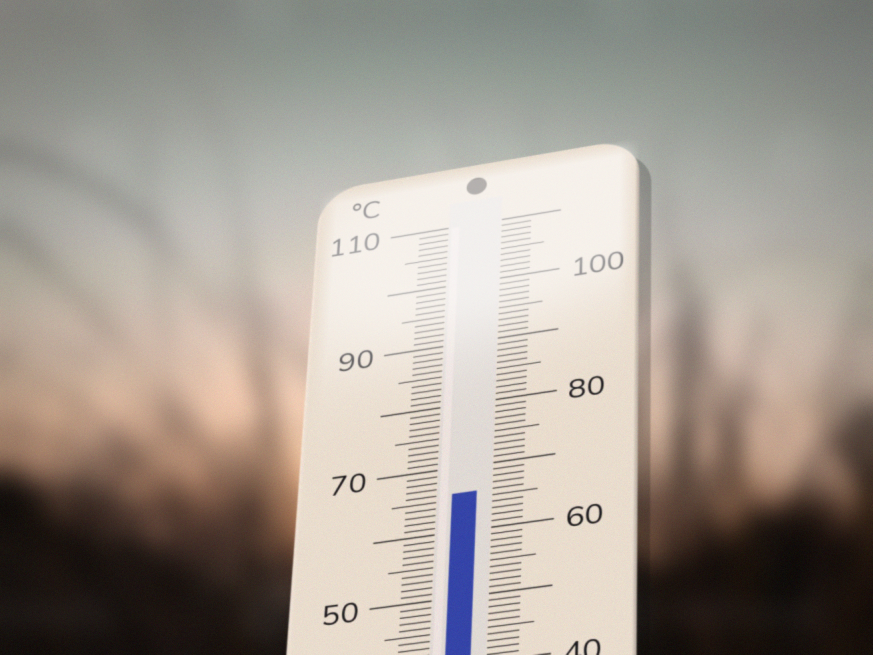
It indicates 66; °C
